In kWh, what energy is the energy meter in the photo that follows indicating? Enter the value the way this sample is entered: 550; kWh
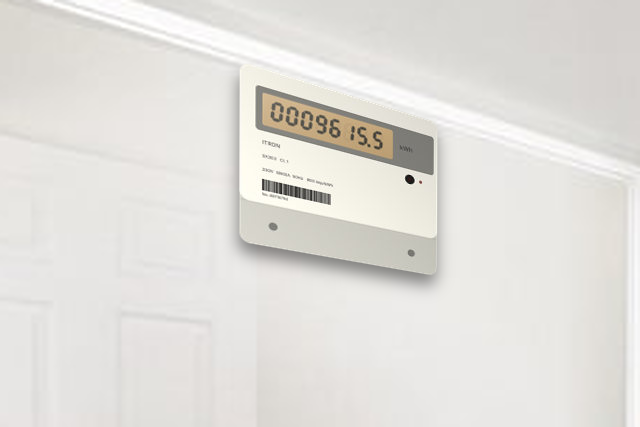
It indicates 9615.5; kWh
